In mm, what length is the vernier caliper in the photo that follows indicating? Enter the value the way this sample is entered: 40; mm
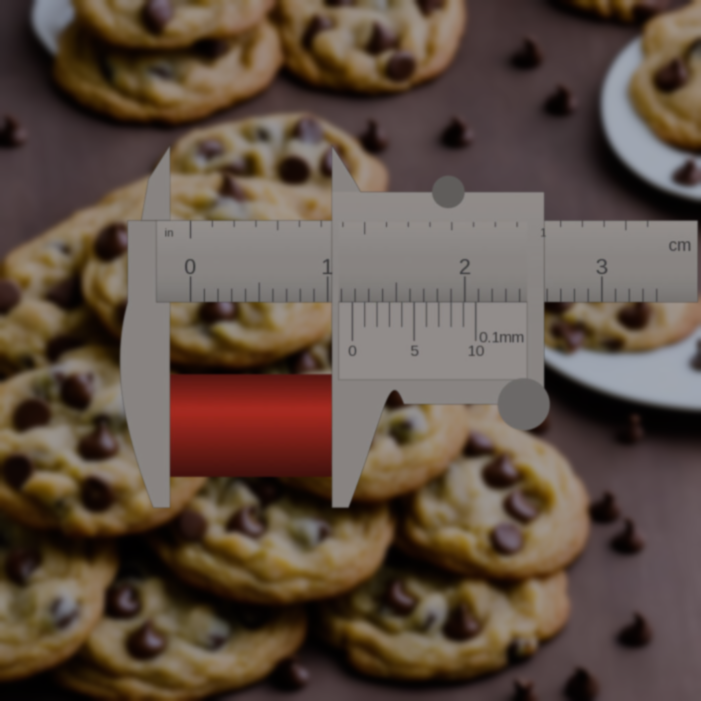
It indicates 11.8; mm
